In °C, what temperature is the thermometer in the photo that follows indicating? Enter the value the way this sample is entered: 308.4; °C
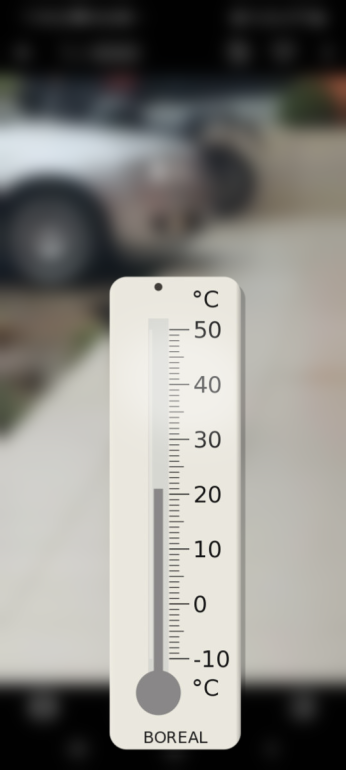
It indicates 21; °C
